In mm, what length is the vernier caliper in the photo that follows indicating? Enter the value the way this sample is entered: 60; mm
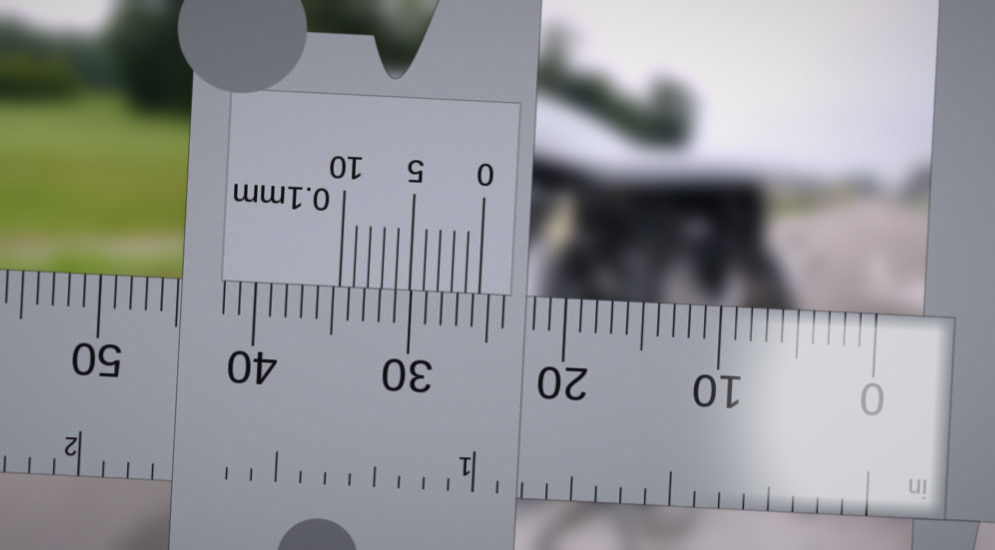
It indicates 25.6; mm
